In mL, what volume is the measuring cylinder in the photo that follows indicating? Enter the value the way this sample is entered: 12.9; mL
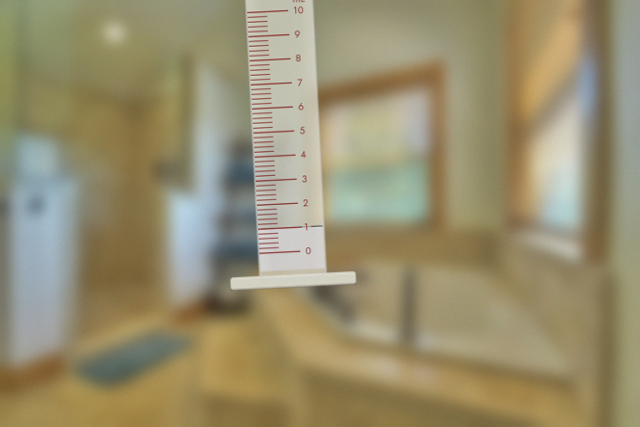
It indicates 1; mL
